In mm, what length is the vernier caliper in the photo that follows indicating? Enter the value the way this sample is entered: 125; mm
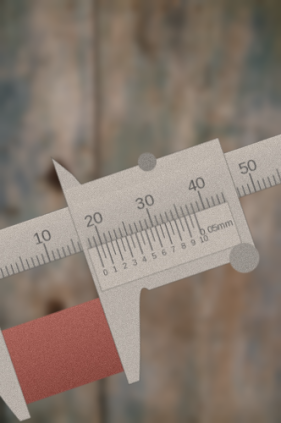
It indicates 19.0; mm
